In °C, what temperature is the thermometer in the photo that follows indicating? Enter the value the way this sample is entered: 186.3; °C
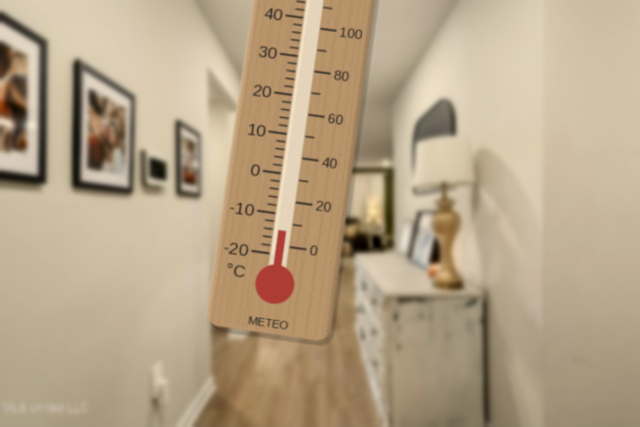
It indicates -14; °C
